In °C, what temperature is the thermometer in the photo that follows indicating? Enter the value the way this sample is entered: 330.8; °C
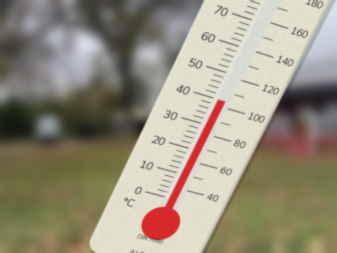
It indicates 40; °C
